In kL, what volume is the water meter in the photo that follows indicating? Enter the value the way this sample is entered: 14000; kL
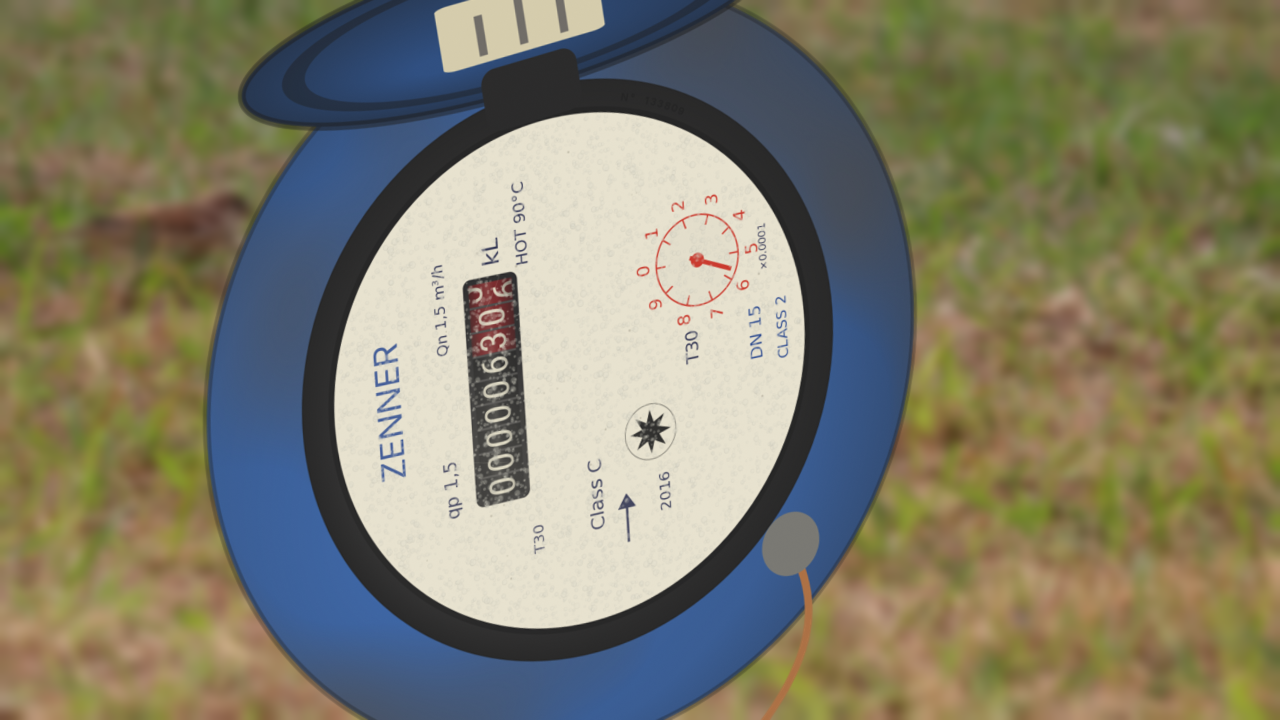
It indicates 6.3055; kL
